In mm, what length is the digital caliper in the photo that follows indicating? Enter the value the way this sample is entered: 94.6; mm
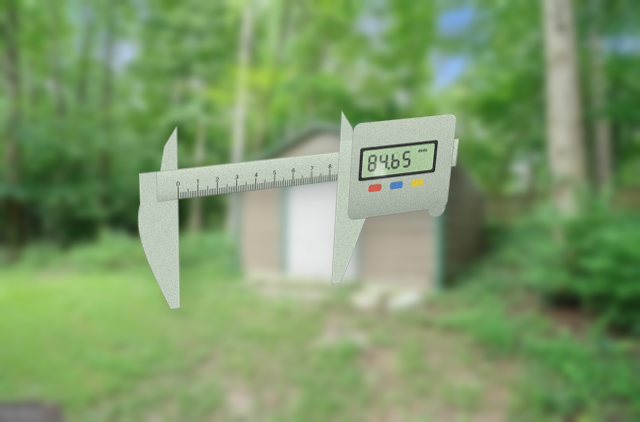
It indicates 84.65; mm
